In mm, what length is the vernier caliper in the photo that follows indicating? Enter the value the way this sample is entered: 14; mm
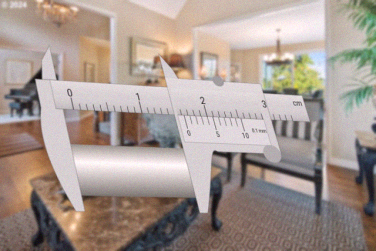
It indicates 16.4; mm
